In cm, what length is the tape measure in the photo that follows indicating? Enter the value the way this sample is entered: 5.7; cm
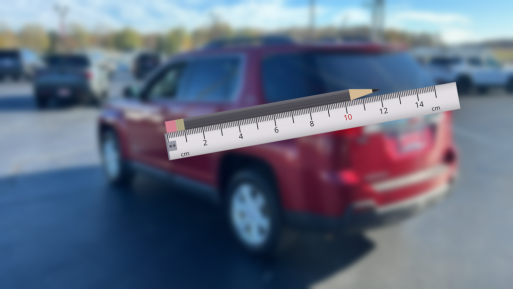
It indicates 12; cm
